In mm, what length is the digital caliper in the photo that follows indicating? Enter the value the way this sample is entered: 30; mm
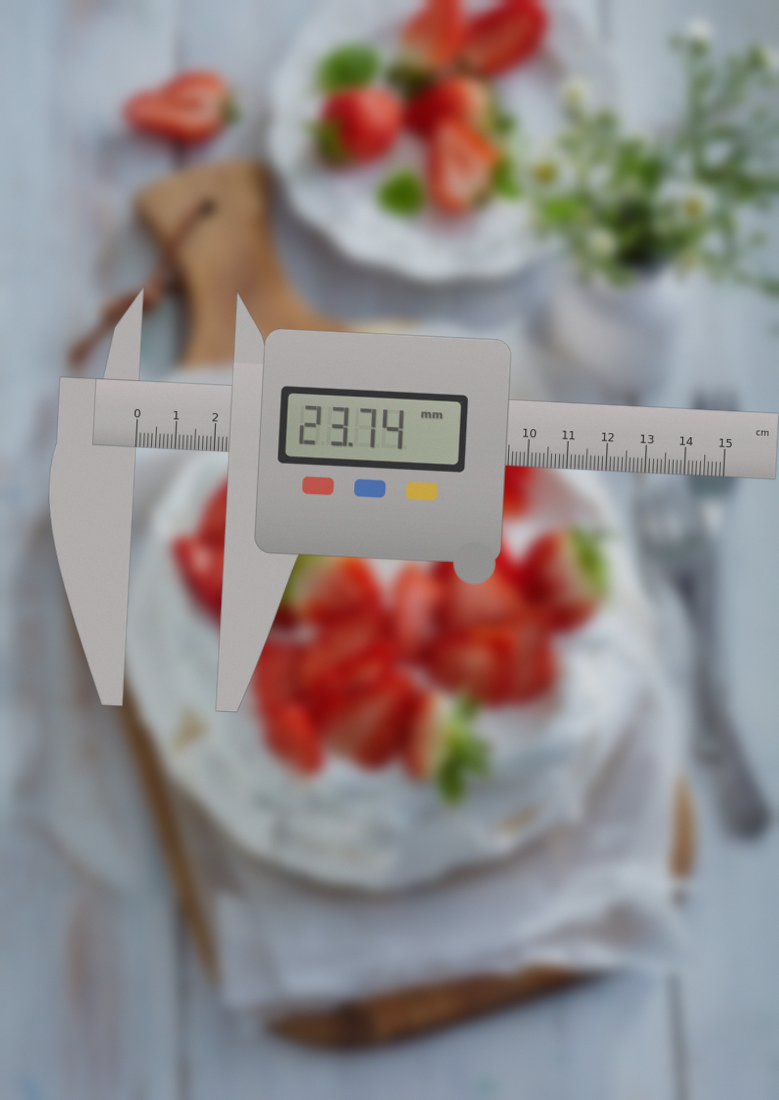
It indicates 23.74; mm
